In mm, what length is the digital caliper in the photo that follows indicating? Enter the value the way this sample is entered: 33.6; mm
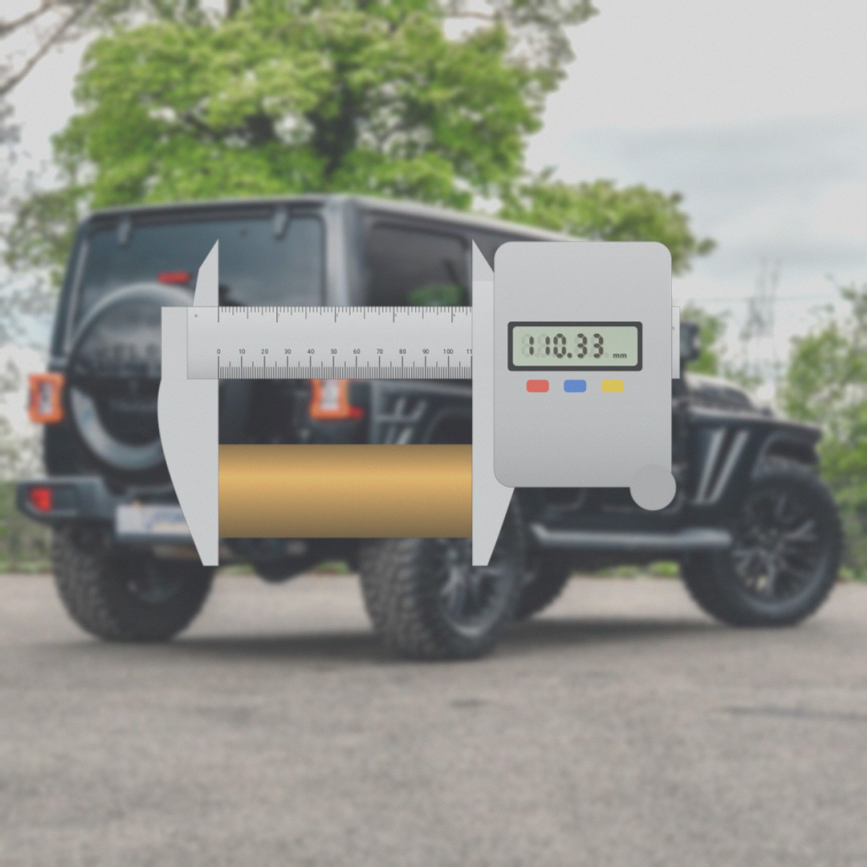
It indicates 110.33; mm
